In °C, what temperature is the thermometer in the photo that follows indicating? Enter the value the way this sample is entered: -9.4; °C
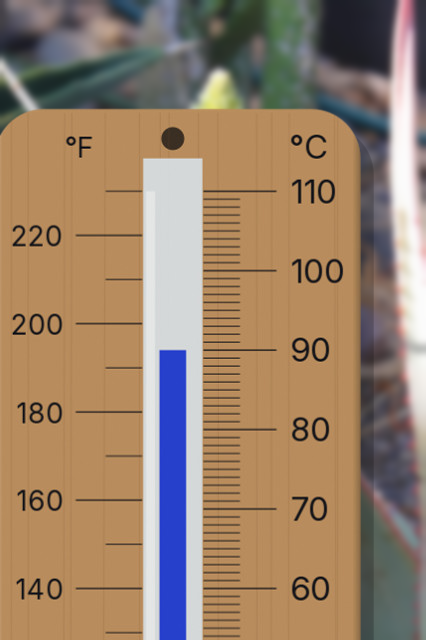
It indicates 90; °C
